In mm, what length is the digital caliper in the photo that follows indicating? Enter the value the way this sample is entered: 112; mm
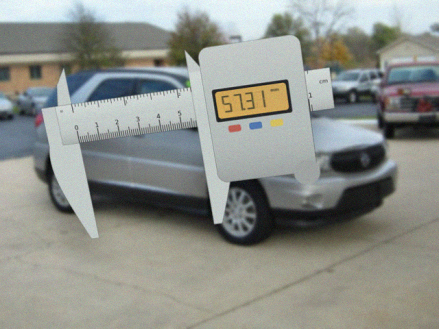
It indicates 57.31; mm
